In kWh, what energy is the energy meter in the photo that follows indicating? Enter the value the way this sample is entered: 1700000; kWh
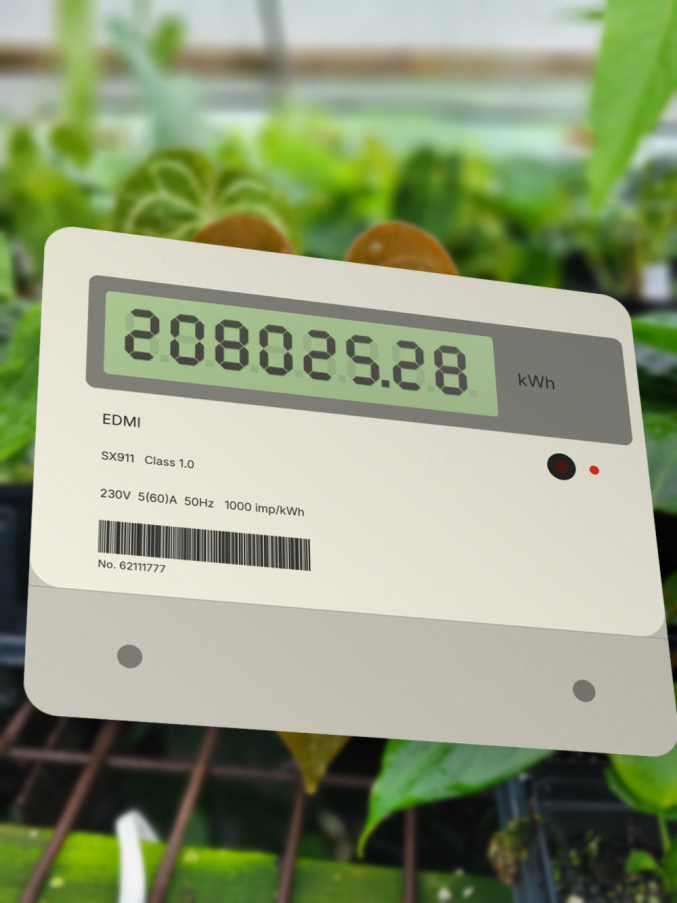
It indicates 208025.28; kWh
